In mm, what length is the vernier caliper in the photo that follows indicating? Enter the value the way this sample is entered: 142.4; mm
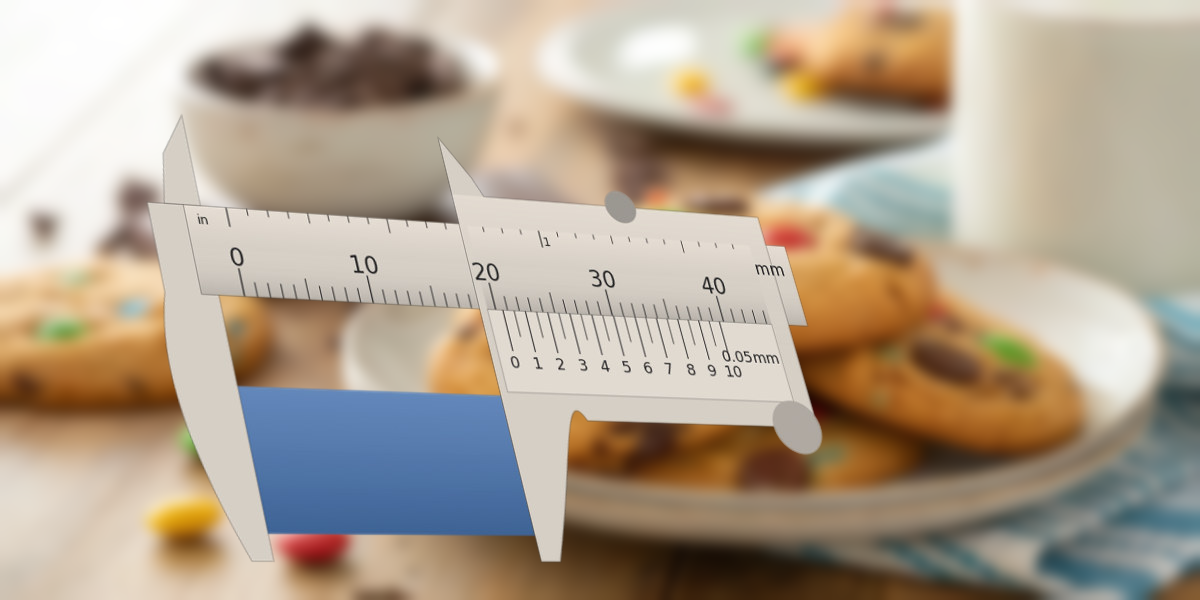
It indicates 20.6; mm
